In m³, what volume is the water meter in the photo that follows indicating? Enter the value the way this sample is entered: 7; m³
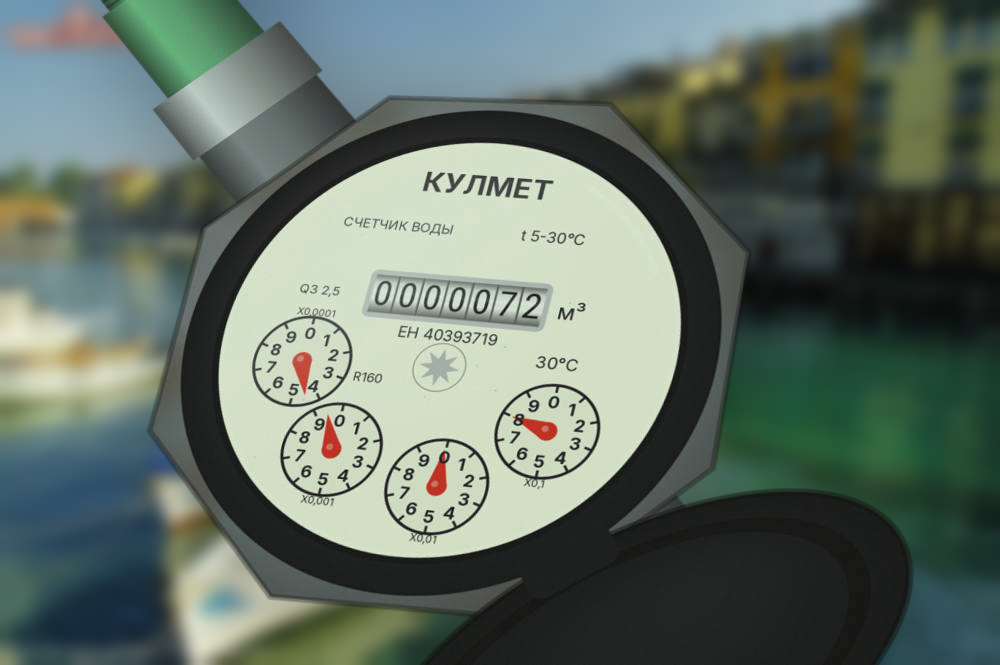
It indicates 72.7994; m³
